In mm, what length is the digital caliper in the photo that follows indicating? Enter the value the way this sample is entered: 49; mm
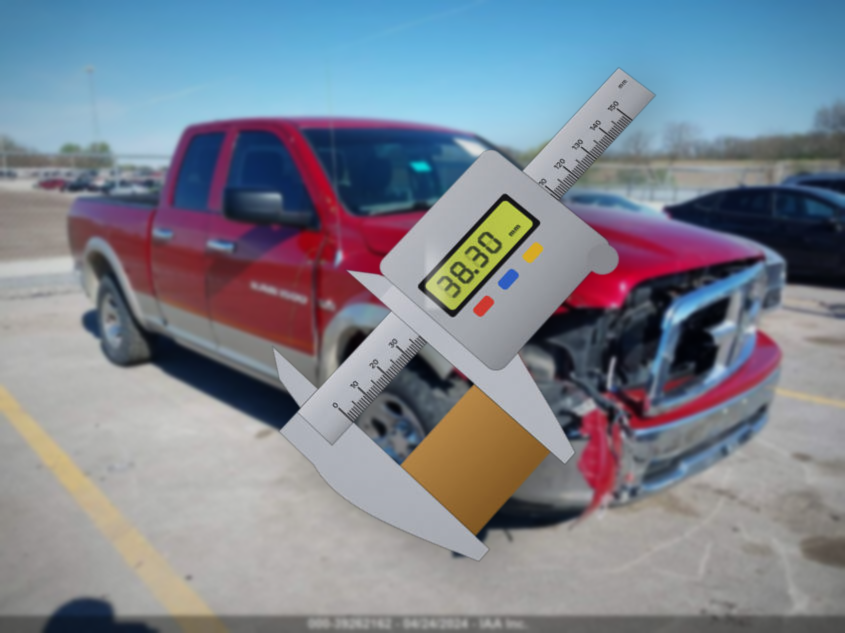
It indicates 38.30; mm
